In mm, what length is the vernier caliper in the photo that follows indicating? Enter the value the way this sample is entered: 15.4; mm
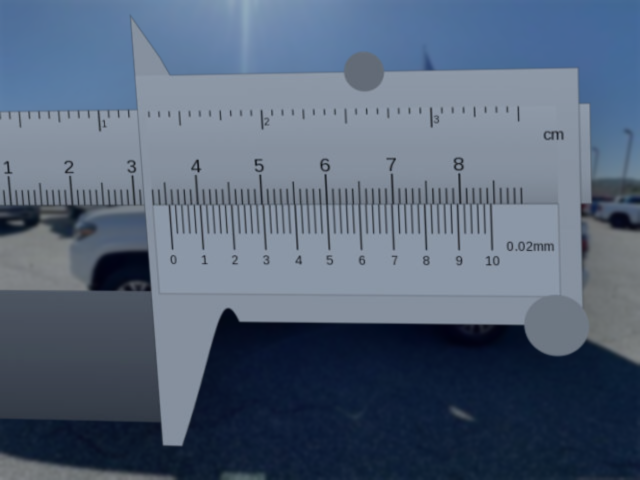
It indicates 35.5; mm
